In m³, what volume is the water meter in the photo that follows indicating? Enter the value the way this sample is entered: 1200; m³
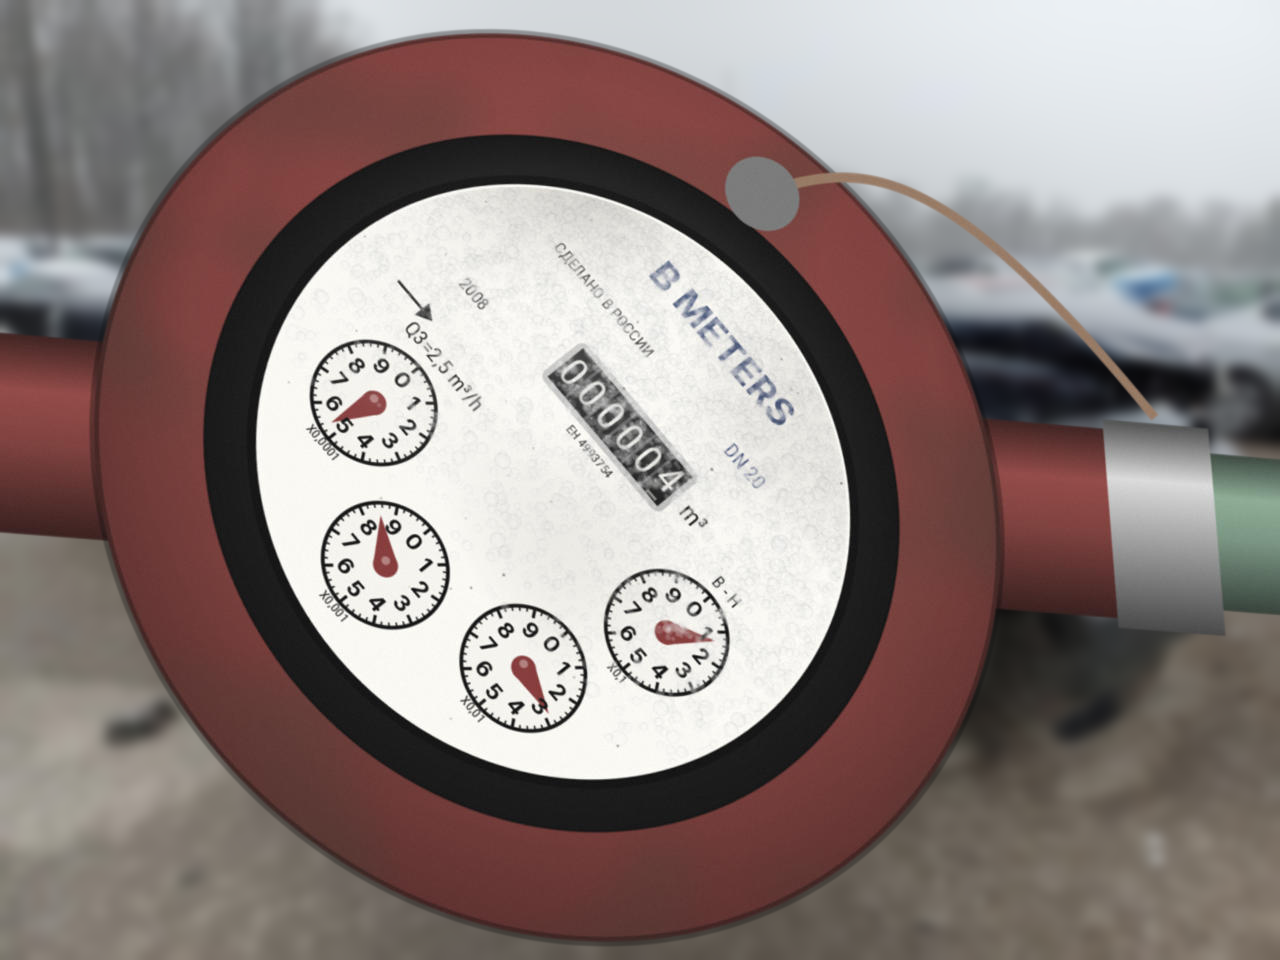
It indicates 4.1285; m³
